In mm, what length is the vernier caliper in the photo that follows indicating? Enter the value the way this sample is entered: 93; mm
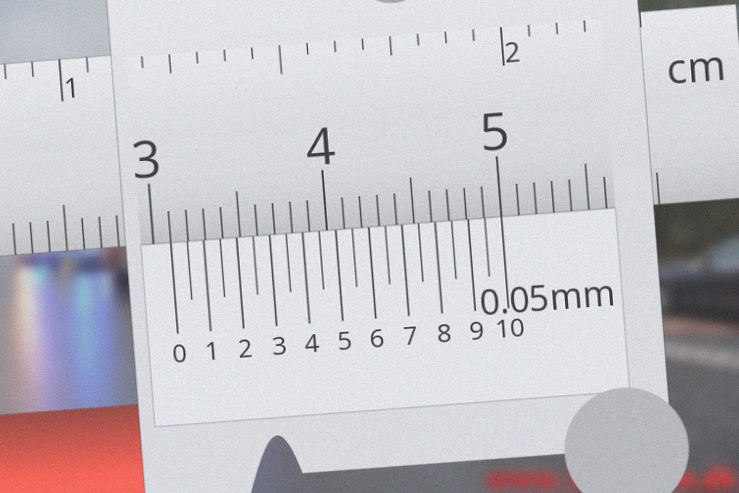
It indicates 31.0; mm
